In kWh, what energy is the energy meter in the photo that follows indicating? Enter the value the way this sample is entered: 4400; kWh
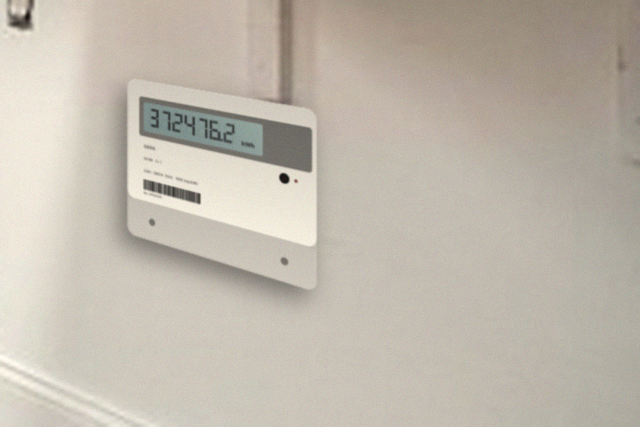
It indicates 372476.2; kWh
